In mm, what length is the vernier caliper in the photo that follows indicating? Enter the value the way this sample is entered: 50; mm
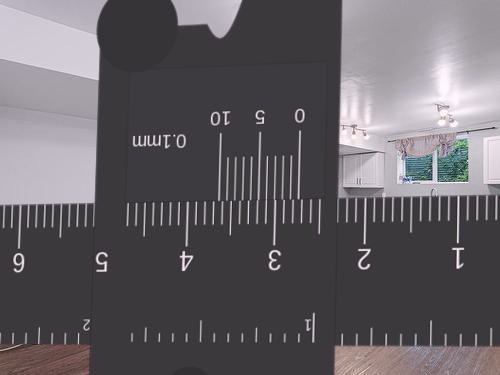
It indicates 27.4; mm
